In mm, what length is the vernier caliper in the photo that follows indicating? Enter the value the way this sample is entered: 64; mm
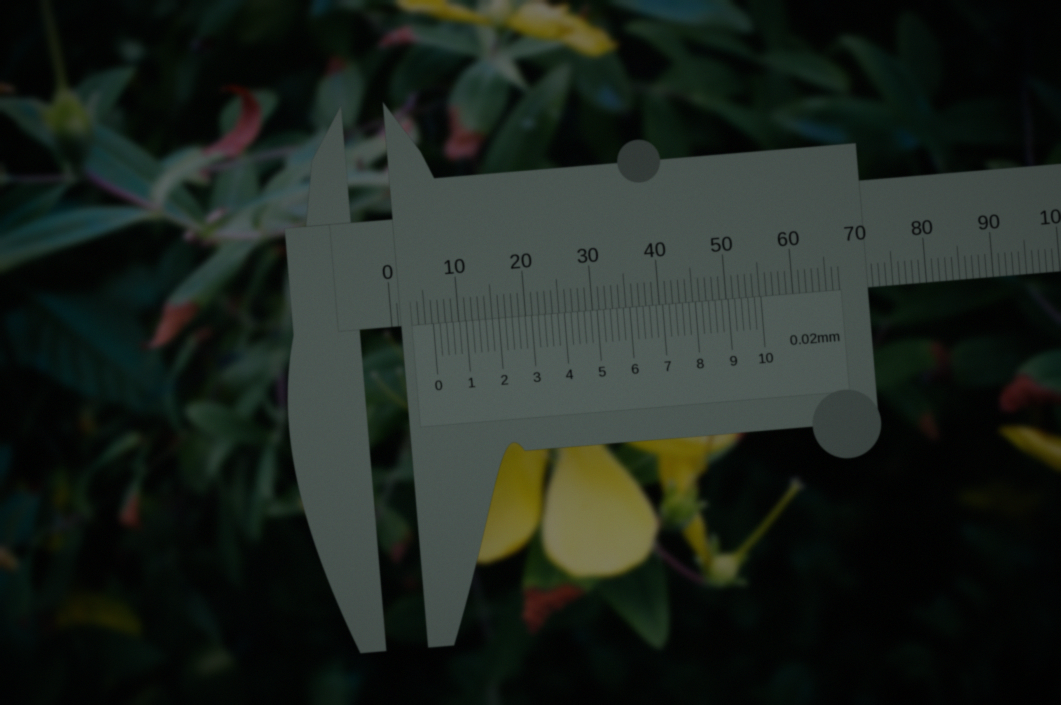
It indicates 6.2; mm
